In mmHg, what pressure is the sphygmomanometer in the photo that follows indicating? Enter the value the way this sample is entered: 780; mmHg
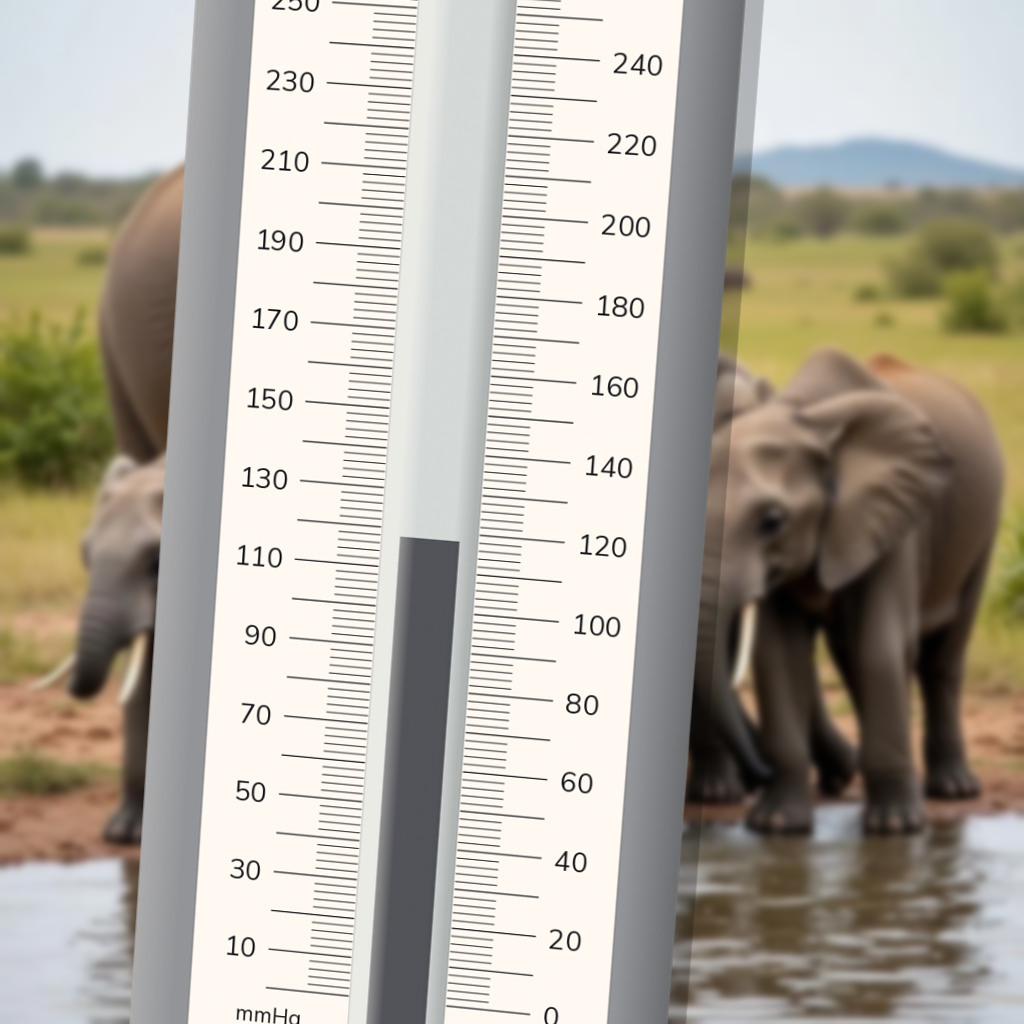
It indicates 118; mmHg
